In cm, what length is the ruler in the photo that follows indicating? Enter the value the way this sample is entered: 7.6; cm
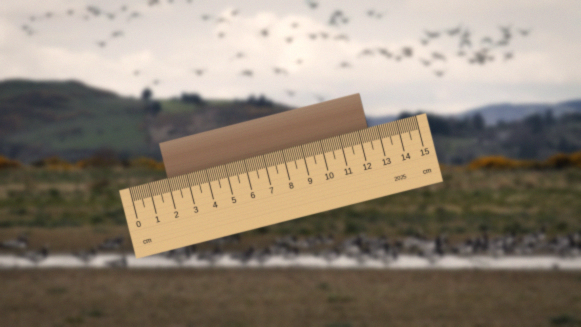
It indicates 10.5; cm
